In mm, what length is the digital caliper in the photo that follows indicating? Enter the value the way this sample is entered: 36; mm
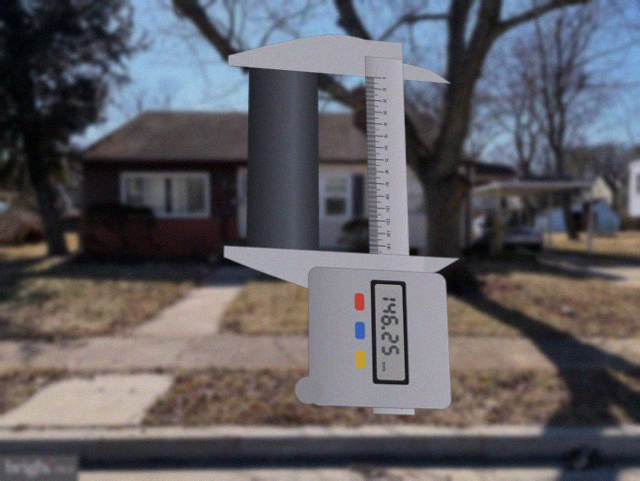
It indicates 146.25; mm
